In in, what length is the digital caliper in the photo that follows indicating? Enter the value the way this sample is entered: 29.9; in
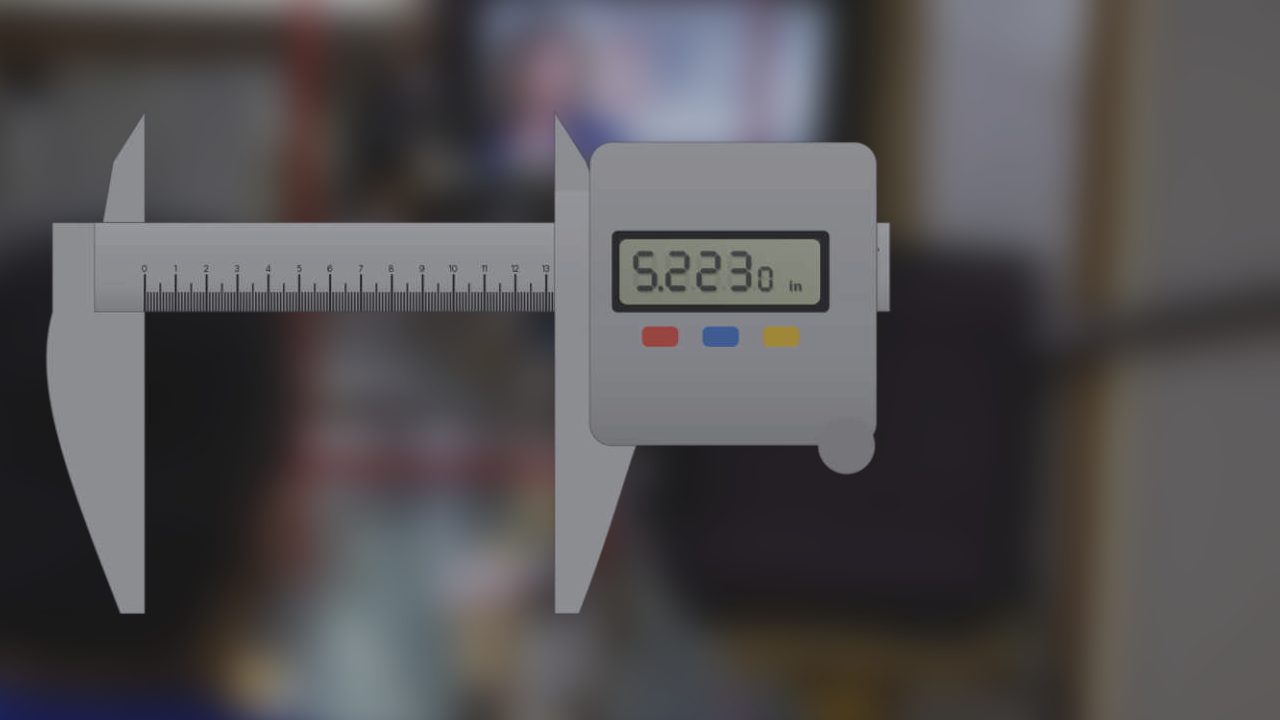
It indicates 5.2230; in
